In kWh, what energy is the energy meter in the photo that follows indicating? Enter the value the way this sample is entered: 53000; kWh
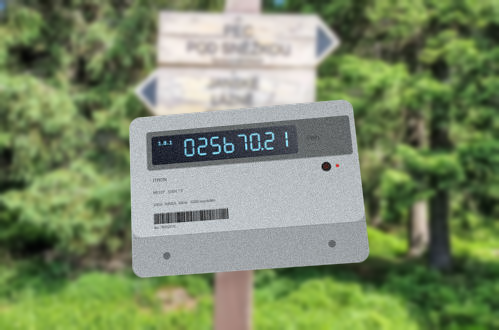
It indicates 25670.21; kWh
